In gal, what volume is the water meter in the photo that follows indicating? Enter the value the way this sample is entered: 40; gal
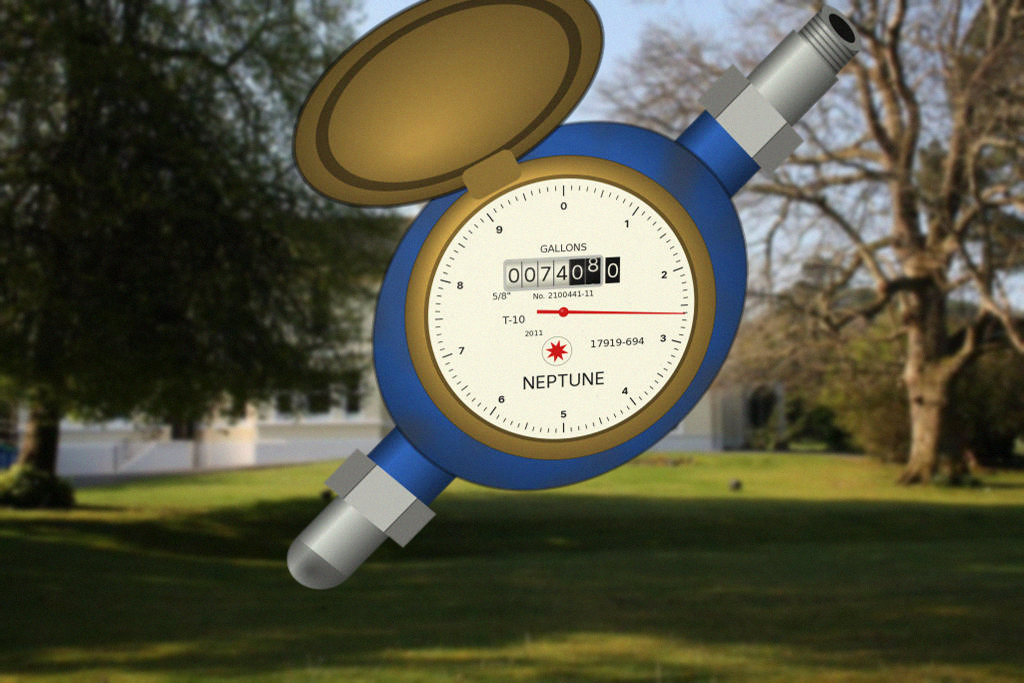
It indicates 74082.6; gal
